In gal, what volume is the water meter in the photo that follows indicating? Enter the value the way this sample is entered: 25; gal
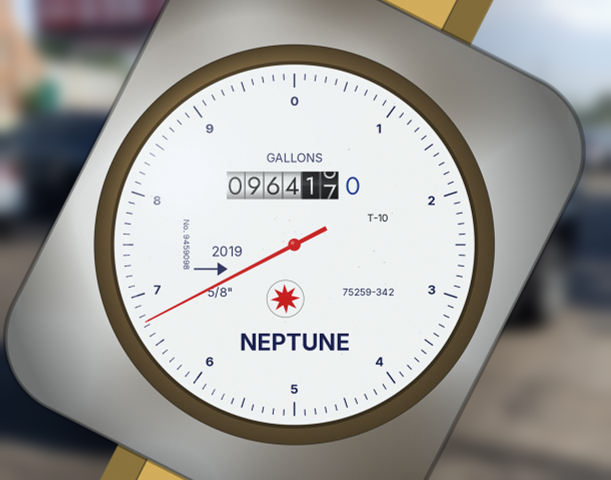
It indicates 964166.7; gal
